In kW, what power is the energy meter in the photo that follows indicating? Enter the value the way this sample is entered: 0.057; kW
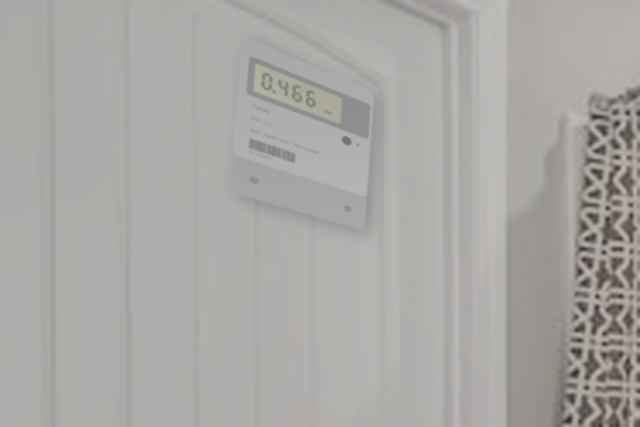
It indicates 0.466; kW
